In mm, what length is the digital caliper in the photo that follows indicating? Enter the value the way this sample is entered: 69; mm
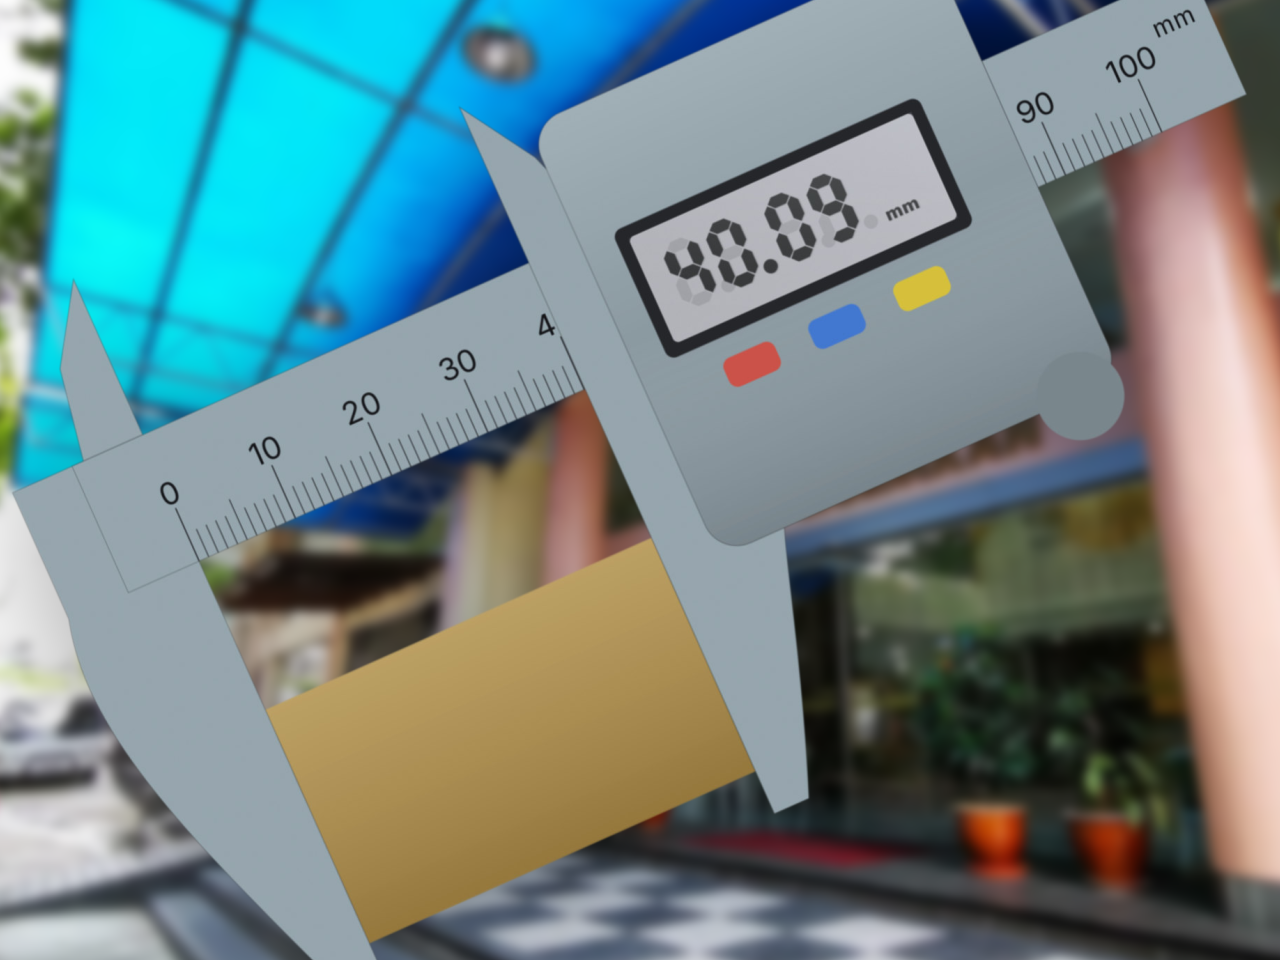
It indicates 40.09; mm
